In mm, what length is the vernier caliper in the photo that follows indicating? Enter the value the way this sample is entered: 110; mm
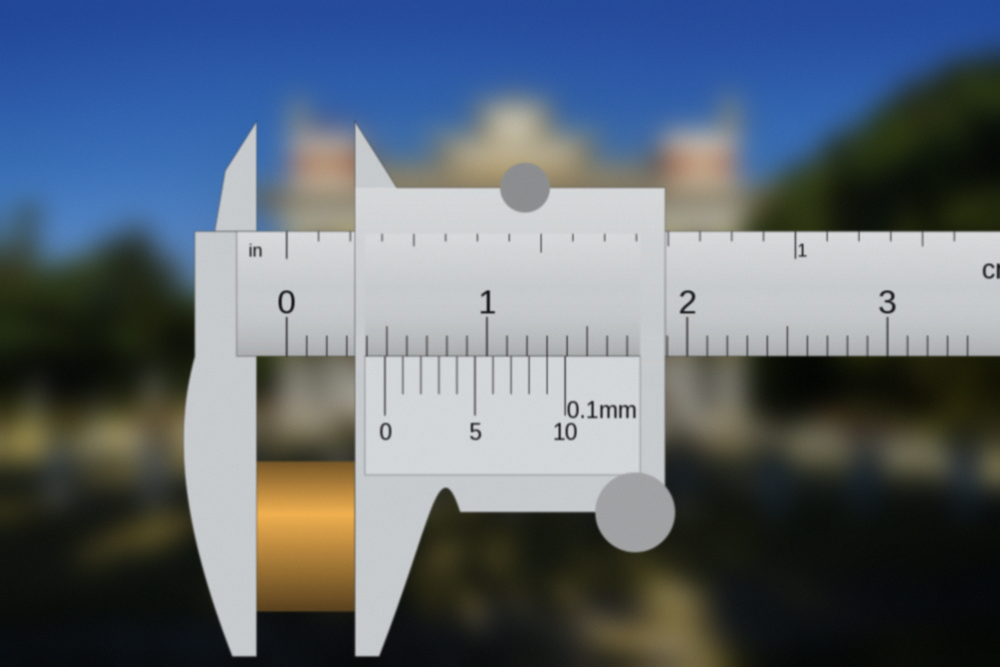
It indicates 4.9; mm
